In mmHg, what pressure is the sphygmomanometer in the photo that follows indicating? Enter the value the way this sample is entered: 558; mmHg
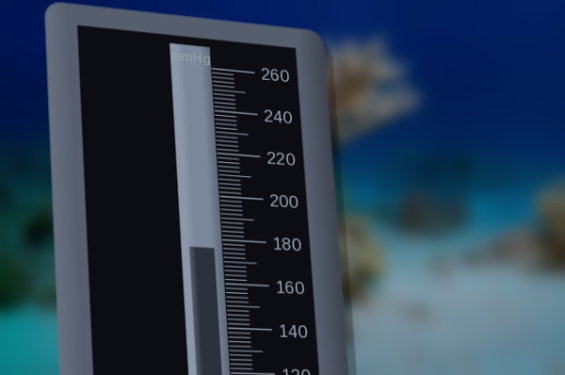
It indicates 176; mmHg
